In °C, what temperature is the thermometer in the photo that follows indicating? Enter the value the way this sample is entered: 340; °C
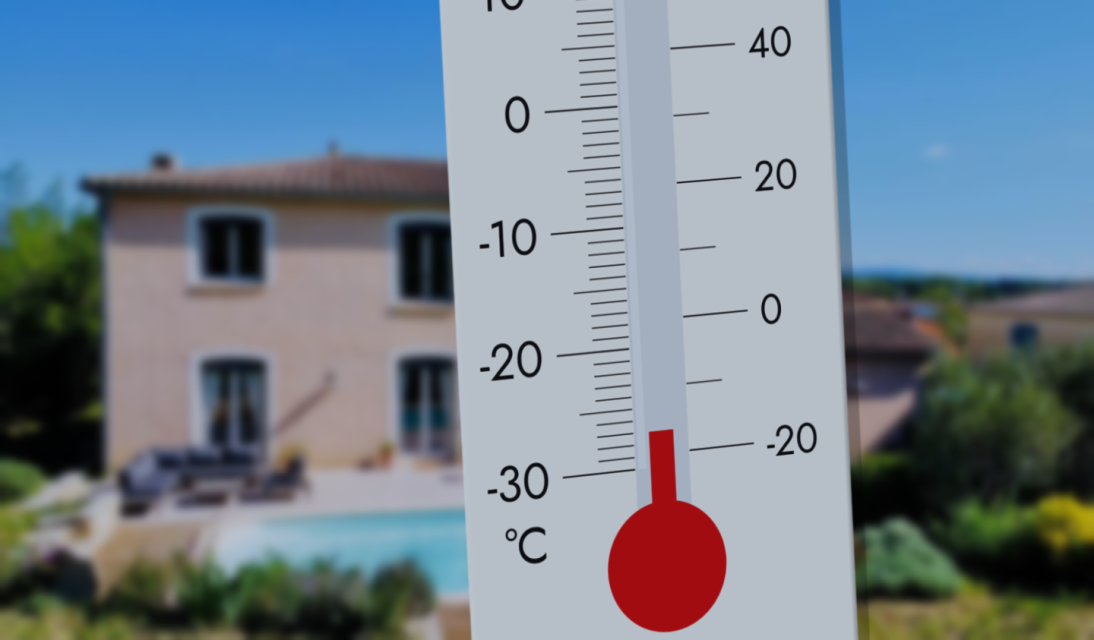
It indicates -27; °C
